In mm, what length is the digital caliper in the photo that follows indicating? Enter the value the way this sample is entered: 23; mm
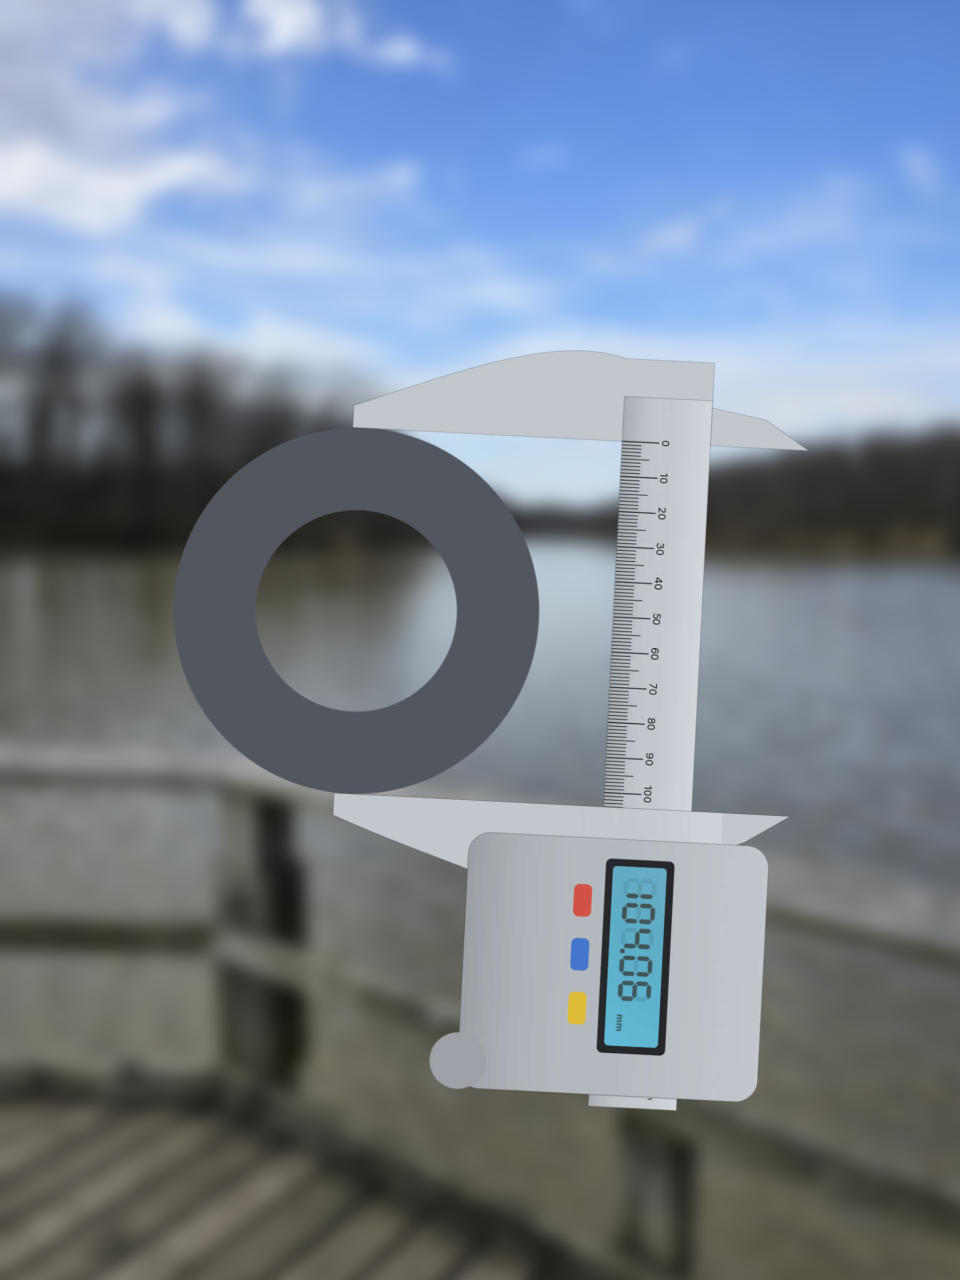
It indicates 104.06; mm
